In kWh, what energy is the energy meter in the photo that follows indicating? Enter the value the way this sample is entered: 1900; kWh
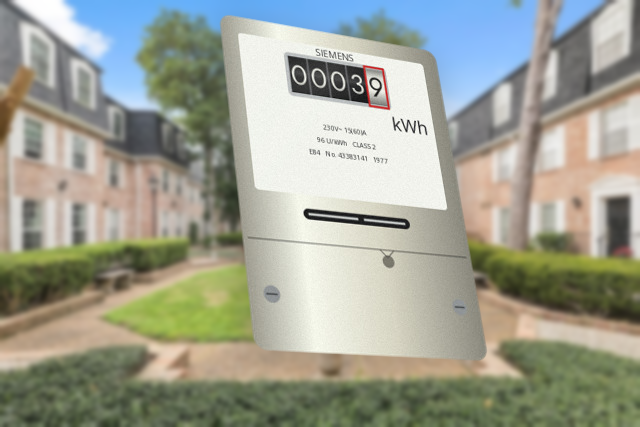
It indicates 3.9; kWh
